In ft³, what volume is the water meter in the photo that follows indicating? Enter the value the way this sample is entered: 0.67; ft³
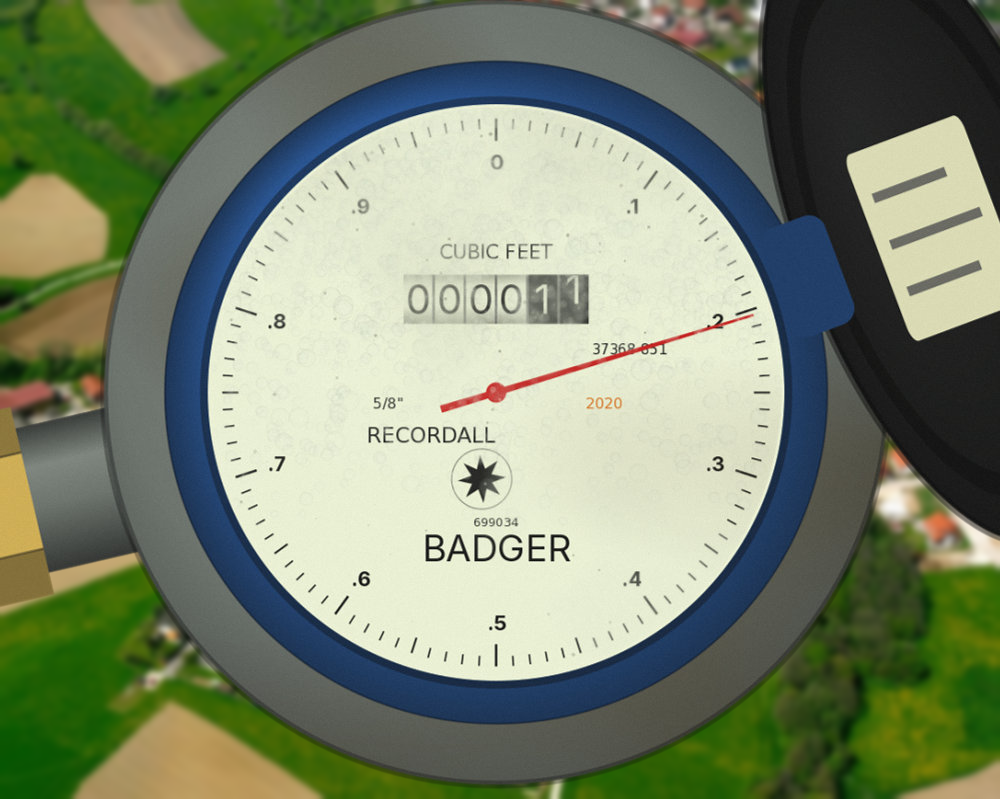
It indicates 11.20; ft³
